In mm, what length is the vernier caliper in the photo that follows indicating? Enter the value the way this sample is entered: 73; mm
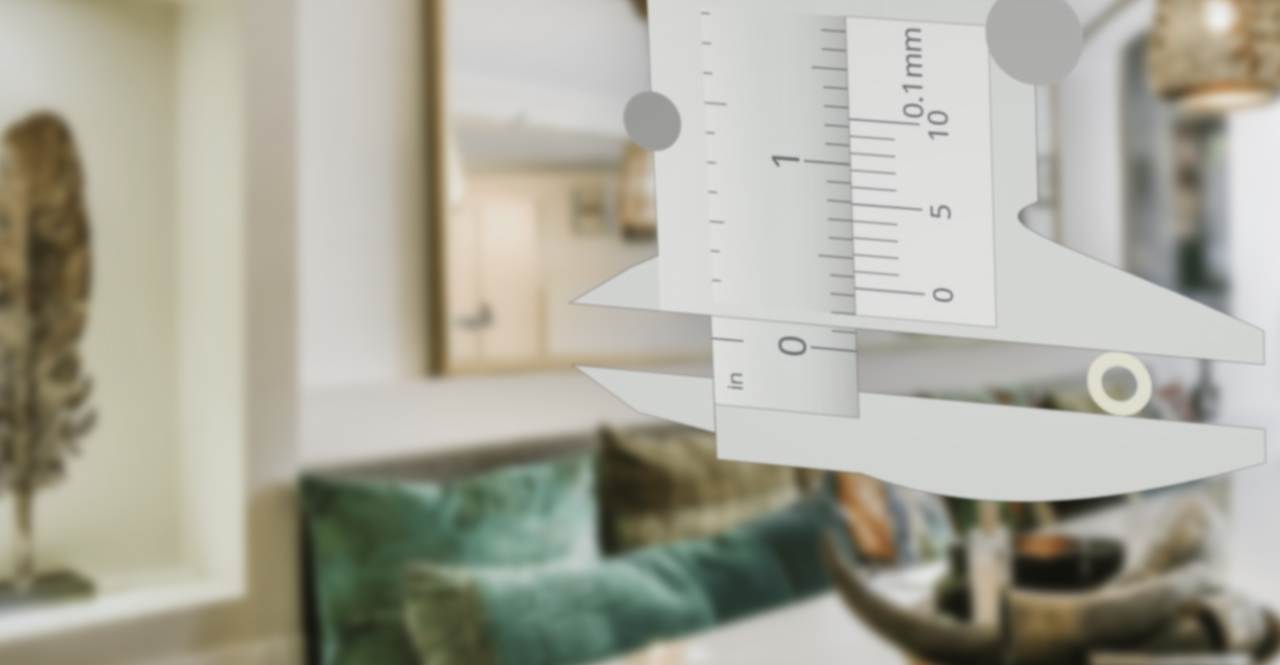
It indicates 3.4; mm
